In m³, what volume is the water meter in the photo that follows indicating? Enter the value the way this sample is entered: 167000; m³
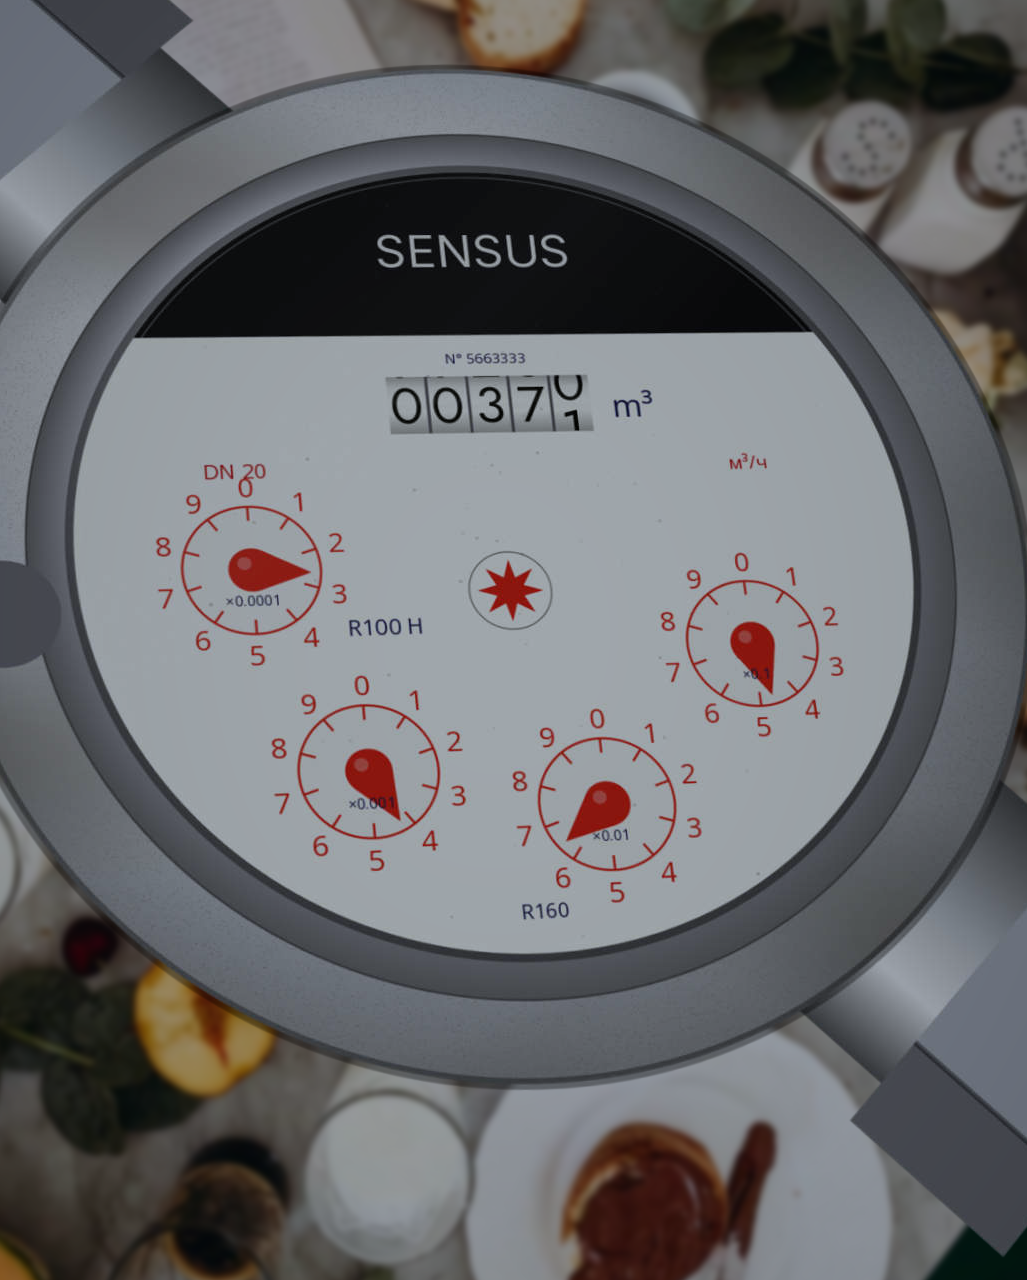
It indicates 370.4642; m³
